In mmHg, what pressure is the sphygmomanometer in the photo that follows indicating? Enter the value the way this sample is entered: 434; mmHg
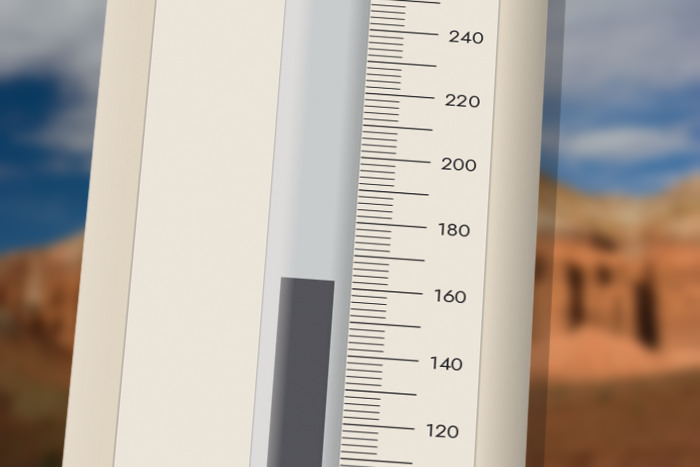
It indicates 162; mmHg
